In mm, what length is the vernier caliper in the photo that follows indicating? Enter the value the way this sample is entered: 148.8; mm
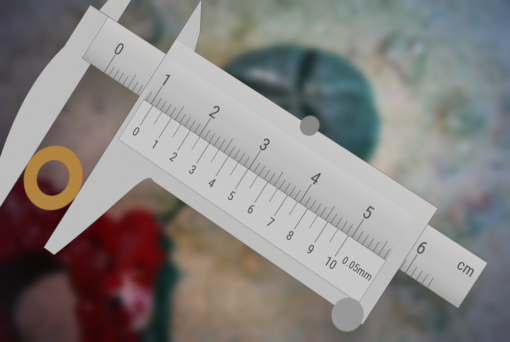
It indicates 10.4; mm
